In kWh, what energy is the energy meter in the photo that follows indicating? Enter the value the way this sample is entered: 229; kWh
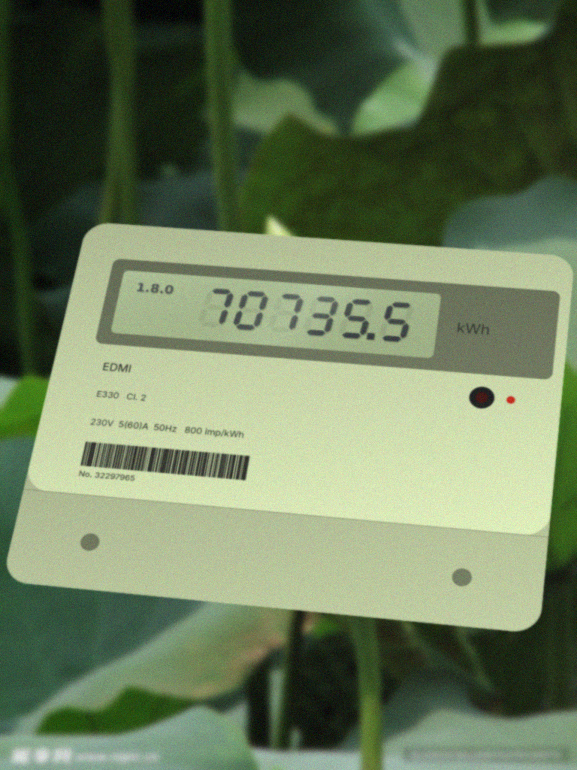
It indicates 70735.5; kWh
